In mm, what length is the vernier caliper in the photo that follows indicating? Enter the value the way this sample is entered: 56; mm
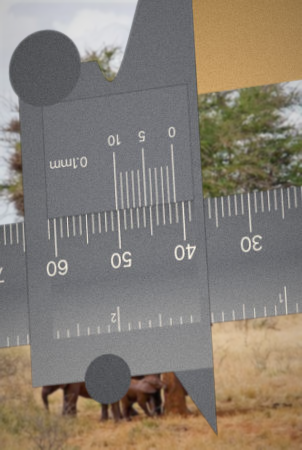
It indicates 41.2; mm
